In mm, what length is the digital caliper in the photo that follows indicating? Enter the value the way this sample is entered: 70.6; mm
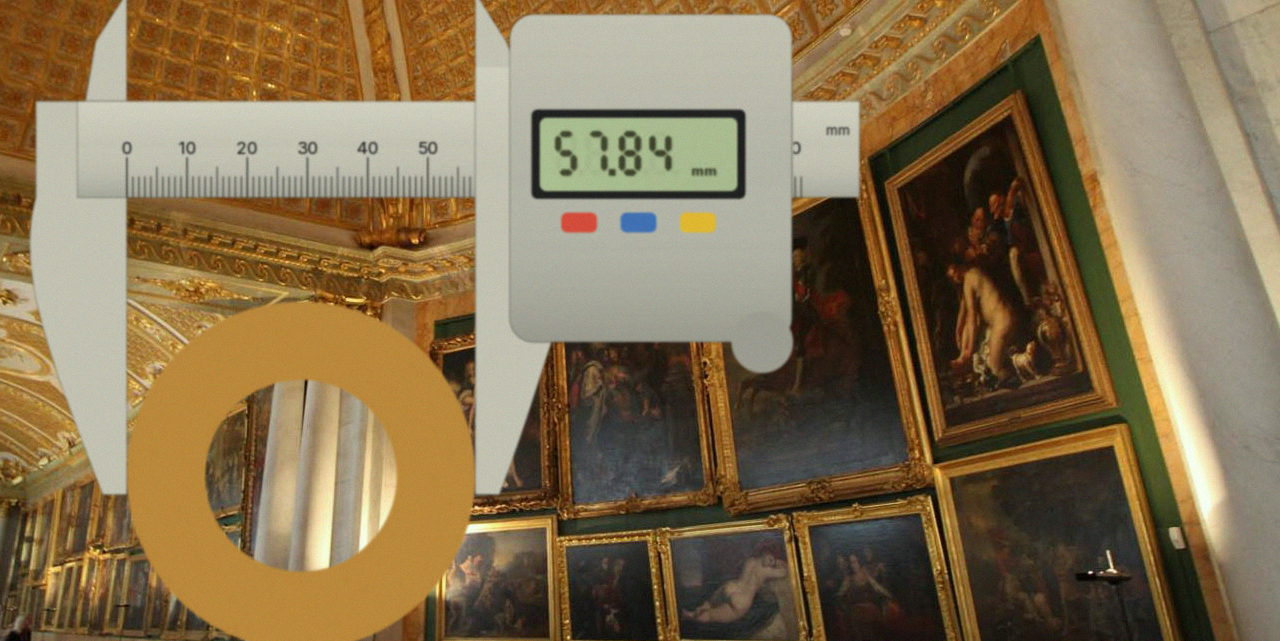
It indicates 57.84; mm
